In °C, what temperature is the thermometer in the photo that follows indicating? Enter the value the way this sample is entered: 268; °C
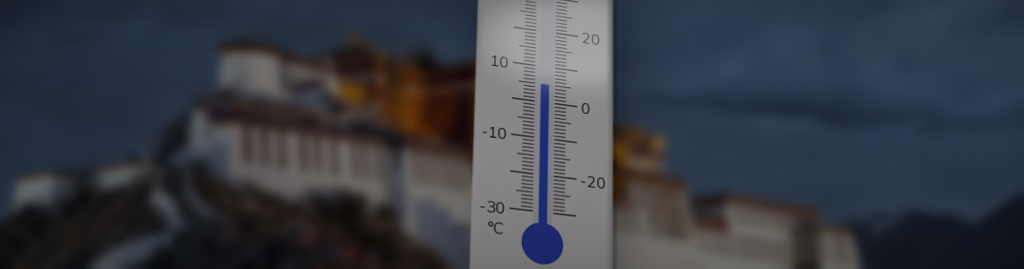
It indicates 5; °C
